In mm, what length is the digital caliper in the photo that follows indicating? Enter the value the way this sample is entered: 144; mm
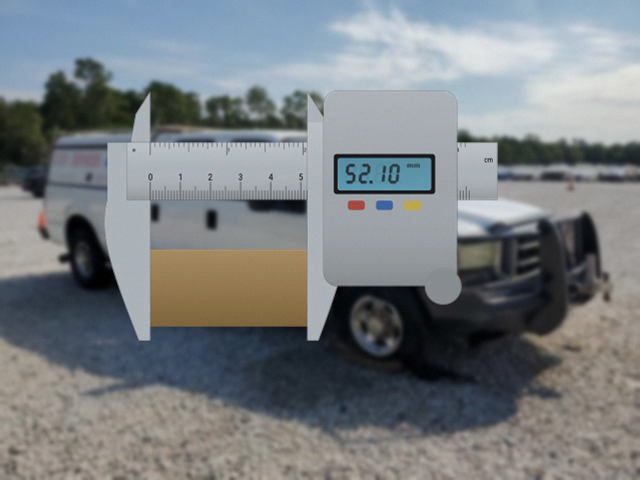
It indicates 52.10; mm
